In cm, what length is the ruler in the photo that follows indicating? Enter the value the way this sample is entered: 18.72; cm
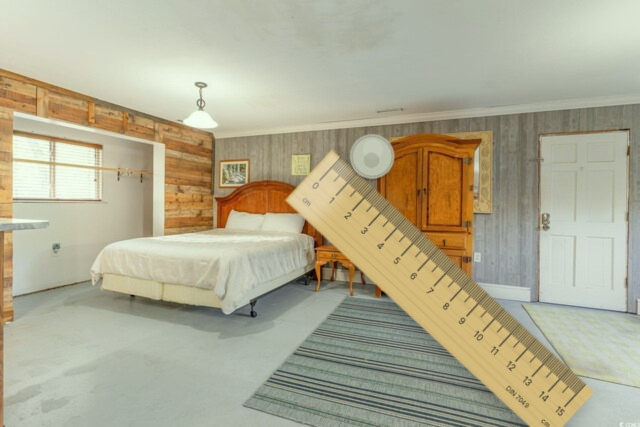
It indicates 2; cm
